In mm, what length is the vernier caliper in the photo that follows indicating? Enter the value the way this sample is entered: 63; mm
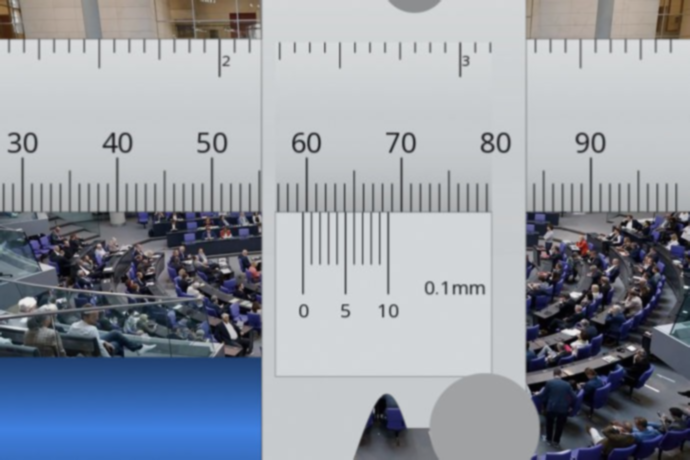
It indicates 59.6; mm
